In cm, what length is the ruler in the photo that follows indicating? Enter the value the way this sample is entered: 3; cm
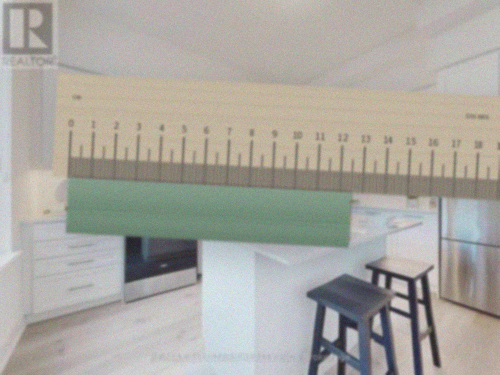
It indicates 12.5; cm
